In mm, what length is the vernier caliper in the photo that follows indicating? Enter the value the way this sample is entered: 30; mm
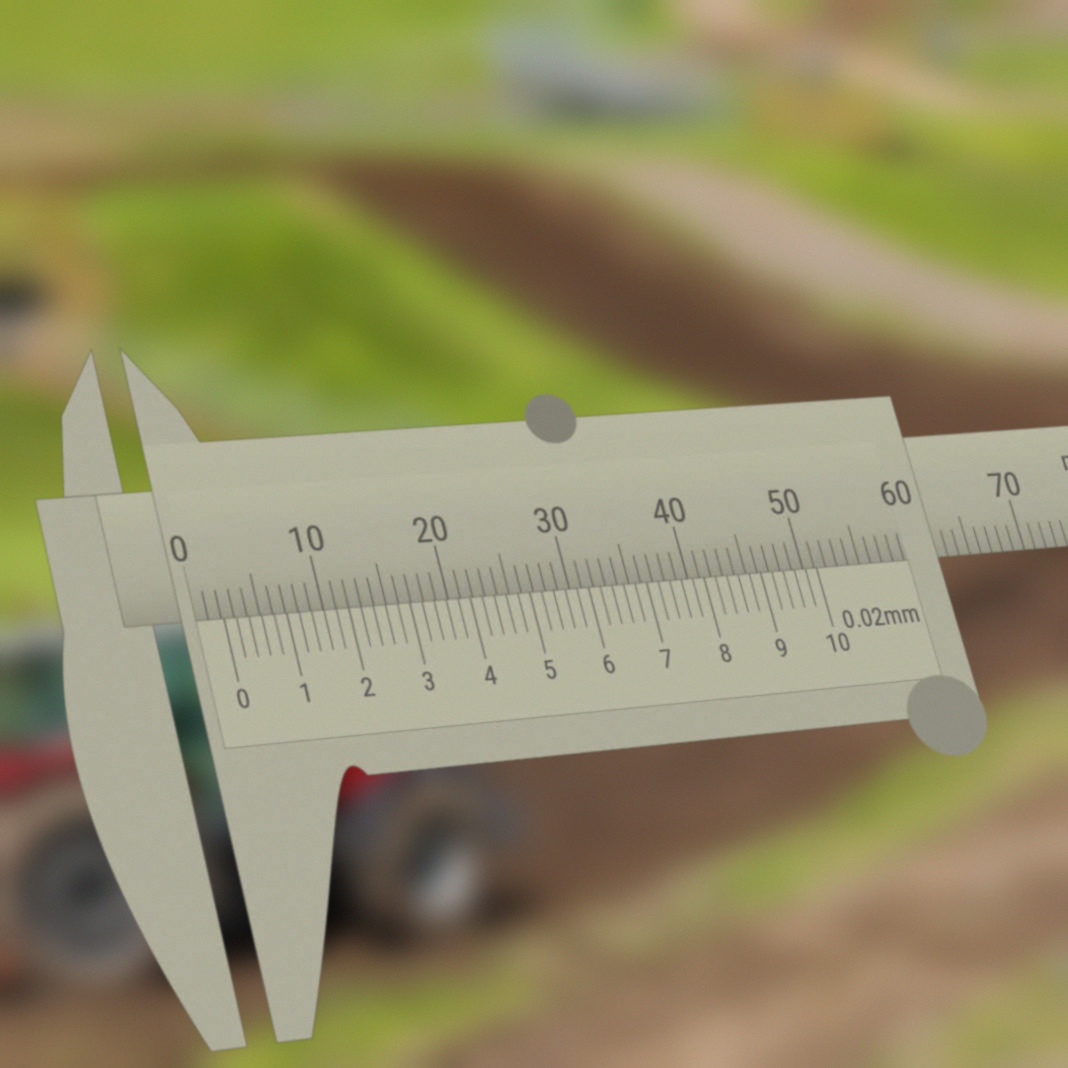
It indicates 2.2; mm
